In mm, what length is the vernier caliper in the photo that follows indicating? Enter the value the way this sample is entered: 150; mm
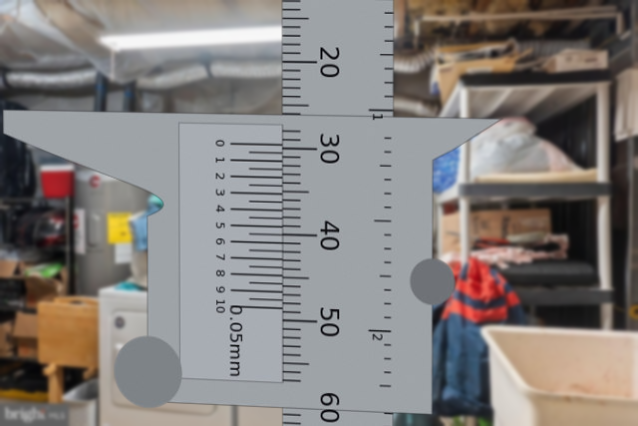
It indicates 29.6; mm
